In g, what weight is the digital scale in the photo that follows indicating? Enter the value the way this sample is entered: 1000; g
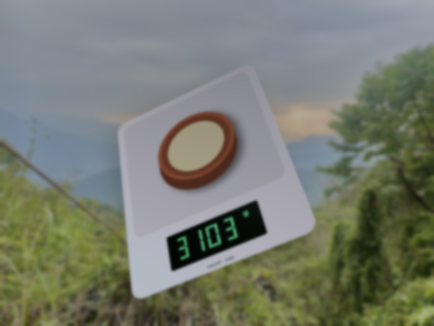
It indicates 3103; g
